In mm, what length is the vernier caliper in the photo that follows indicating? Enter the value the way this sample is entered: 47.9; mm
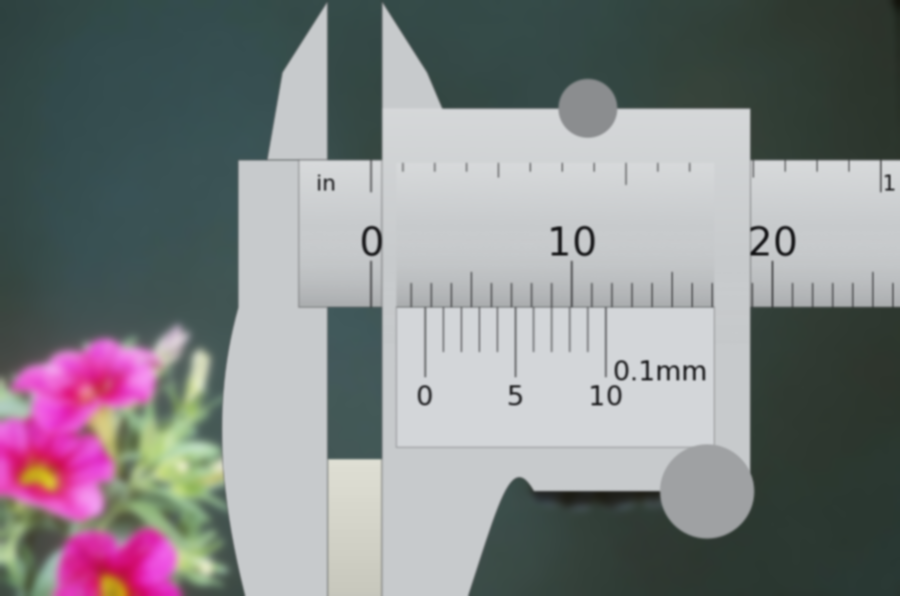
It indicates 2.7; mm
